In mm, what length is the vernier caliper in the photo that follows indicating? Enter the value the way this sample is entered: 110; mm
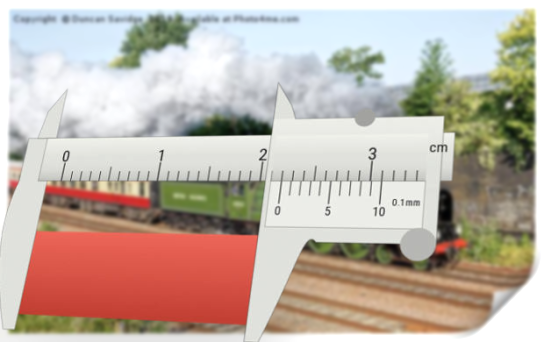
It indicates 22.0; mm
